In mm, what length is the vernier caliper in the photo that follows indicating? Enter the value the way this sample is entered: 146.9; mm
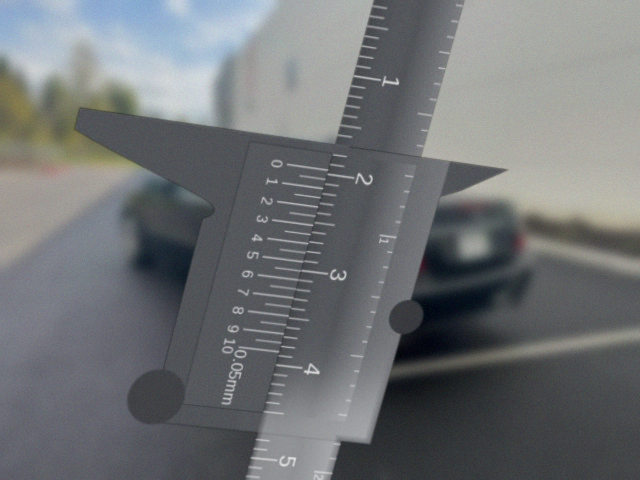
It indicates 19.6; mm
